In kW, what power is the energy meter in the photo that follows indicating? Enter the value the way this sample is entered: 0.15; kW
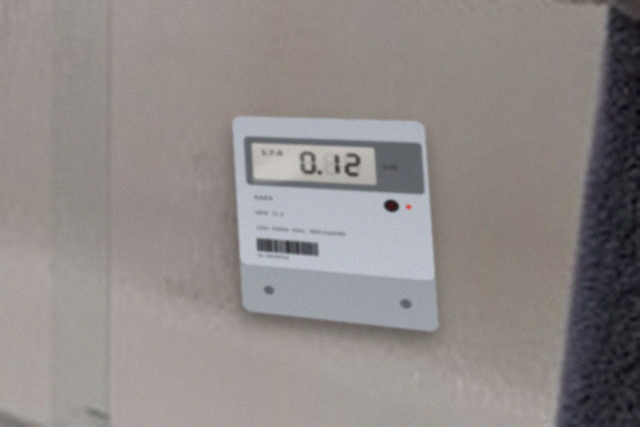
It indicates 0.12; kW
